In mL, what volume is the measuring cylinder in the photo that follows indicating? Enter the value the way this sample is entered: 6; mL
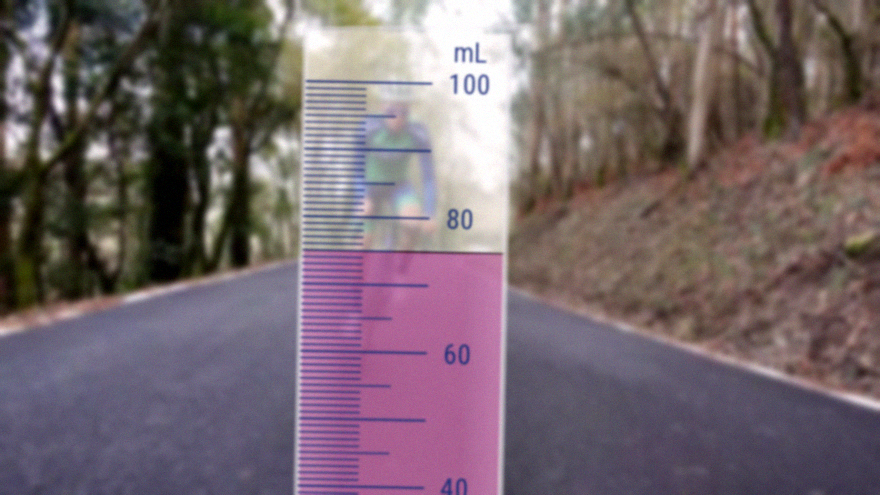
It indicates 75; mL
